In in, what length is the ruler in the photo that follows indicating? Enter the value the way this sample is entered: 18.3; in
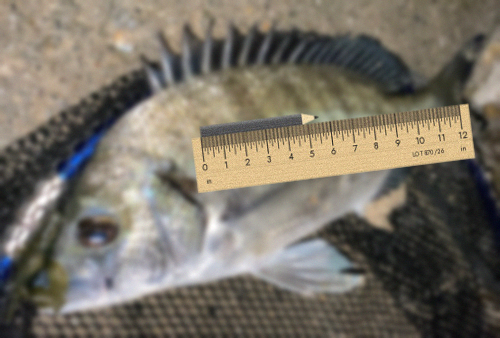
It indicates 5.5; in
